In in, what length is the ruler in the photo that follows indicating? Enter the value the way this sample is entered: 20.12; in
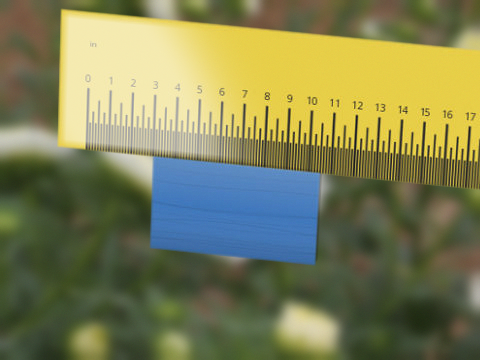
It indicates 7.5; in
